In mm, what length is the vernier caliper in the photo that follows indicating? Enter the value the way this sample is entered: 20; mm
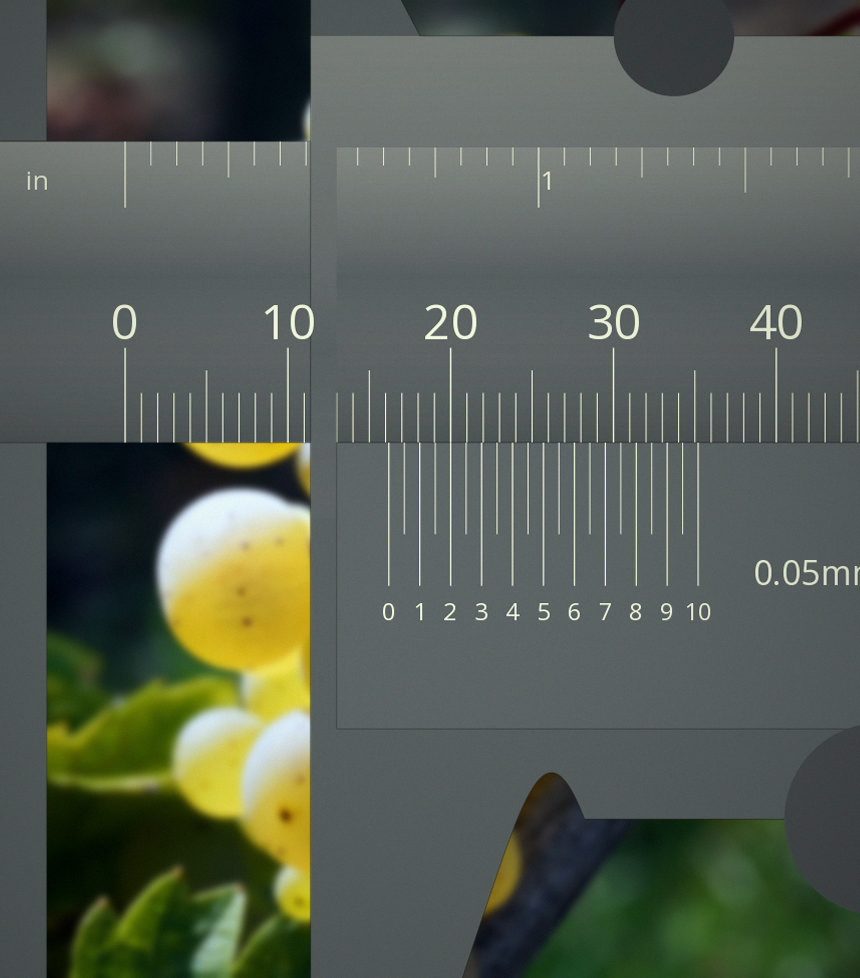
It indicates 16.2; mm
